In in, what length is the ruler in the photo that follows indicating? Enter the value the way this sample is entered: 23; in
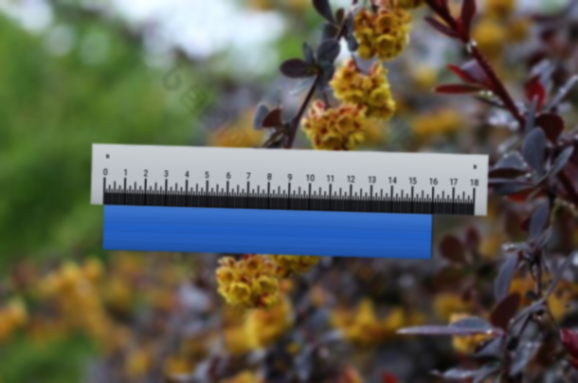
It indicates 16; in
